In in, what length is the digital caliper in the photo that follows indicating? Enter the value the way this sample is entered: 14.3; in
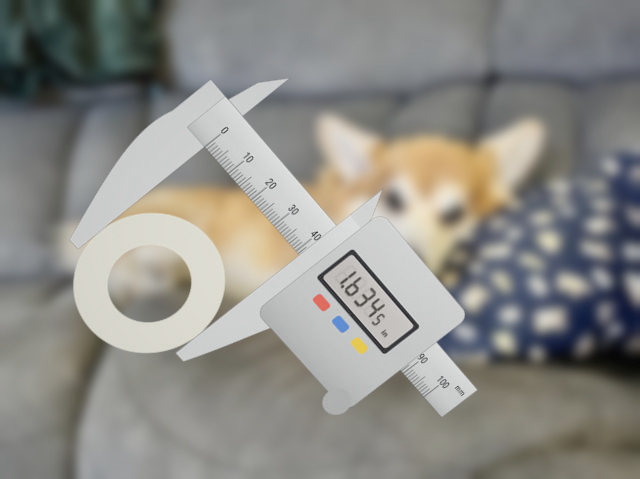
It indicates 1.6345; in
